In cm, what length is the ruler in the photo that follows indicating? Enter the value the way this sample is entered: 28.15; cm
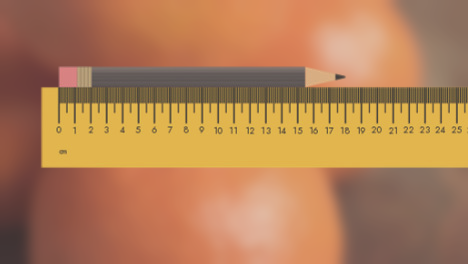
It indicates 18; cm
